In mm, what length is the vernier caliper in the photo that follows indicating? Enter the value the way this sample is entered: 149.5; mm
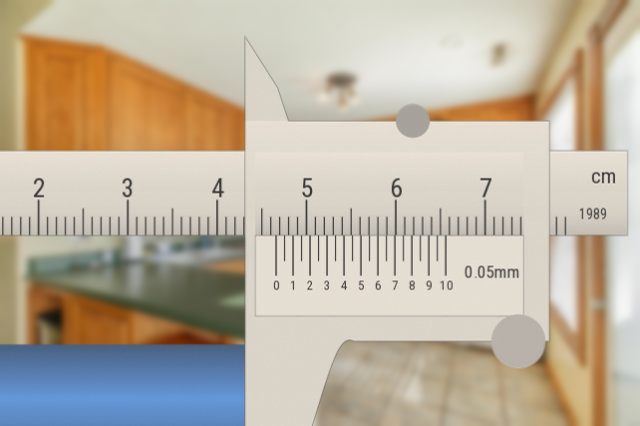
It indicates 46.6; mm
